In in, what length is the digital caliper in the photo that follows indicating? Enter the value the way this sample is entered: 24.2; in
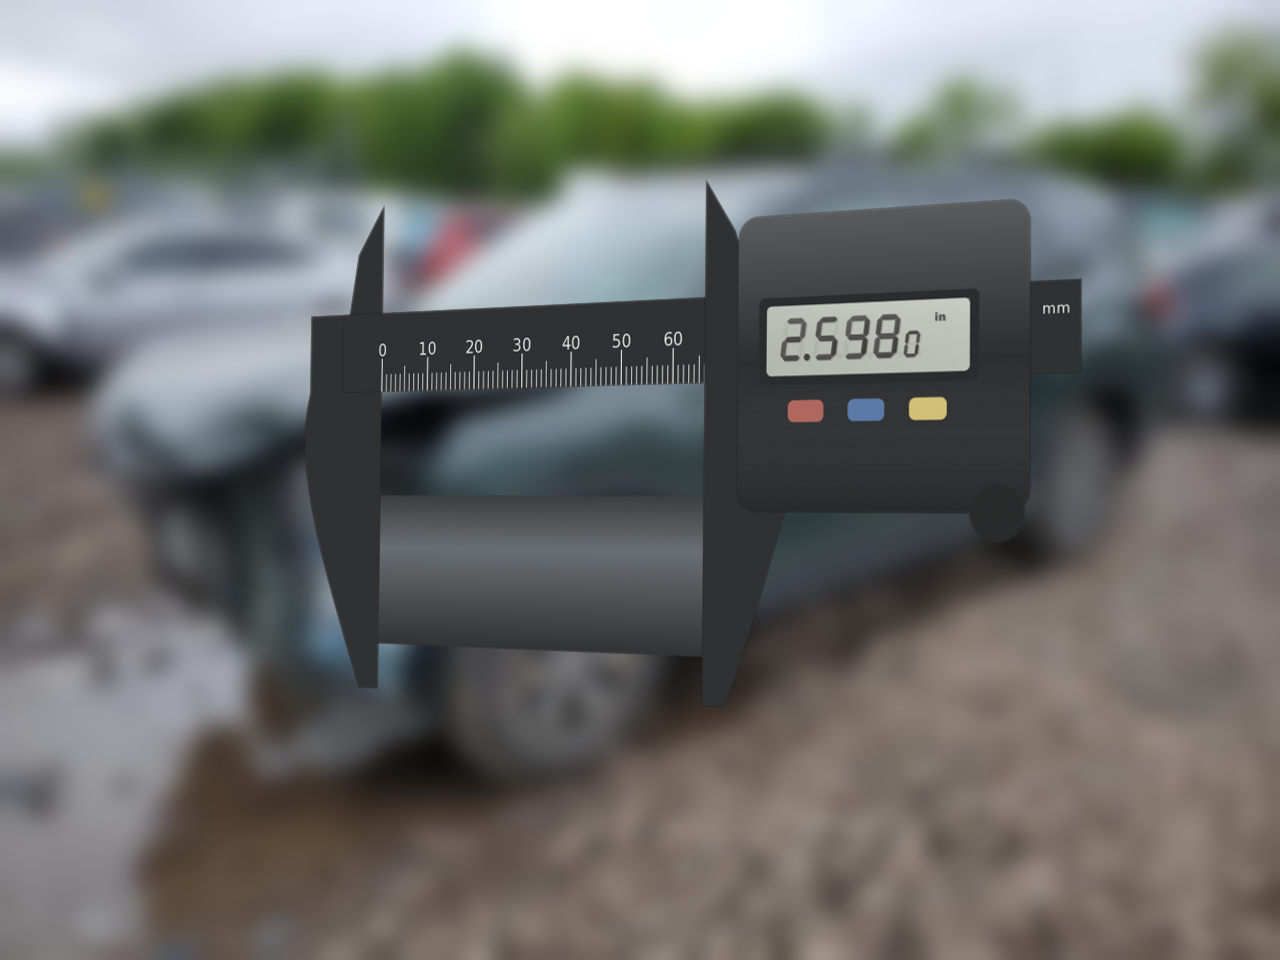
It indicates 2.5980; in
